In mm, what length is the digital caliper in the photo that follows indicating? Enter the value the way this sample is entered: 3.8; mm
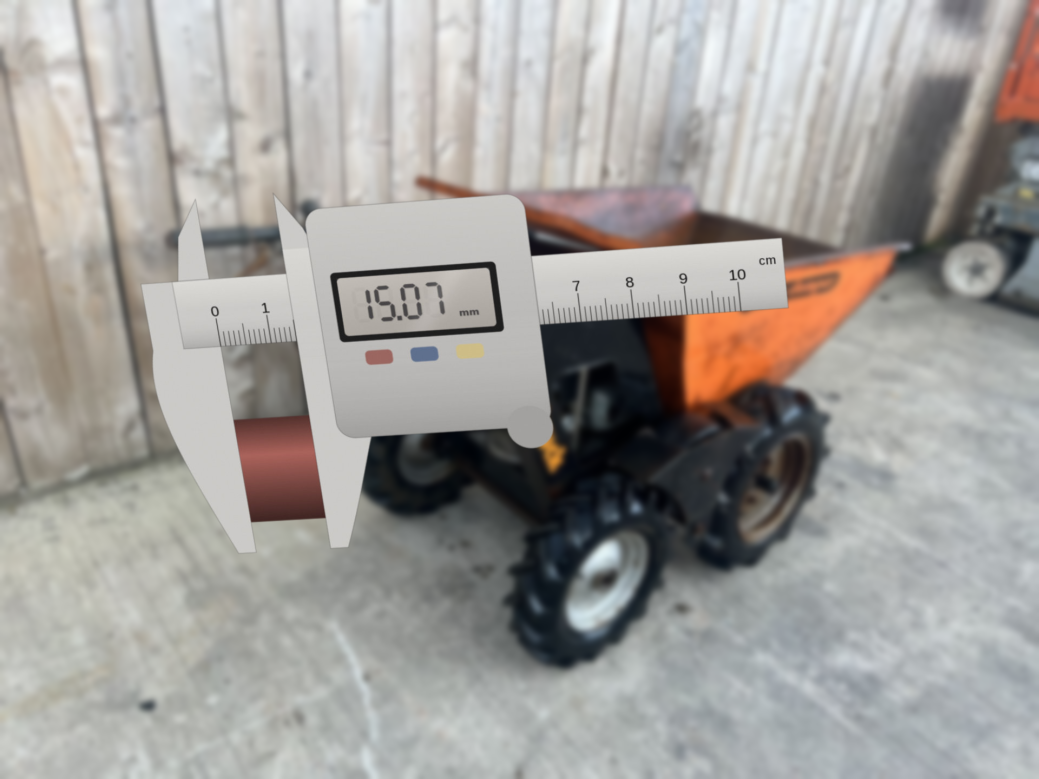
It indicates 15.07; mm
